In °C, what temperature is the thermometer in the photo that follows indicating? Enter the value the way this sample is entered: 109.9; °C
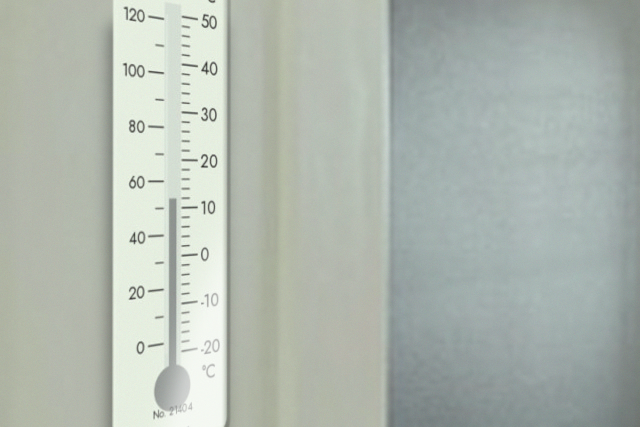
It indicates 12; °C
